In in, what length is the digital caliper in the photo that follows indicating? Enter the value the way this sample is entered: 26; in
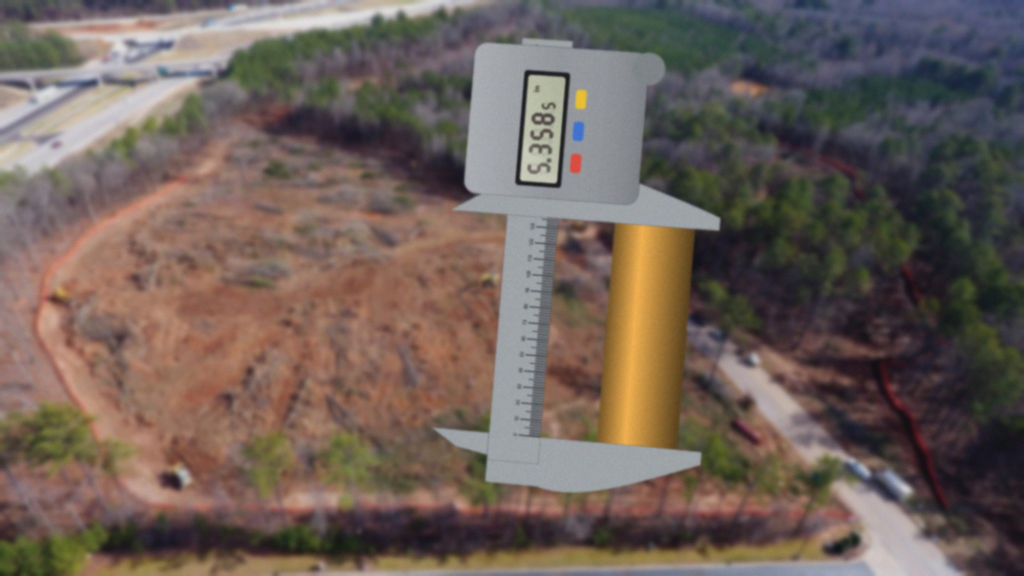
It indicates 5.3585; in
